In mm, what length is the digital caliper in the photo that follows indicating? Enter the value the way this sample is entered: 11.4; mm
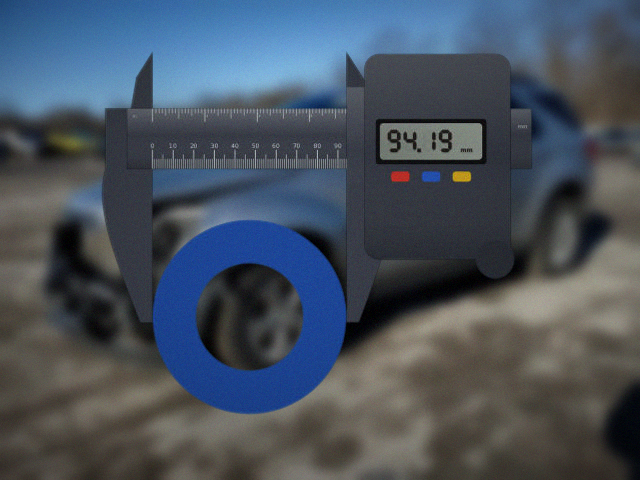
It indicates 94.19; mm
